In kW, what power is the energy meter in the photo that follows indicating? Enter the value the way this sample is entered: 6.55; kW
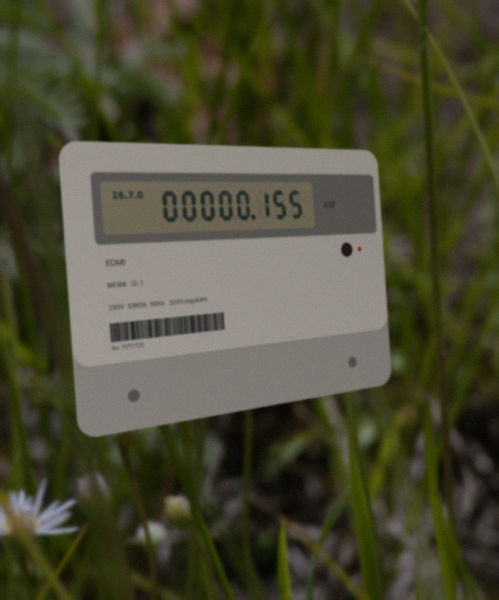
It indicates 0.155; kW
